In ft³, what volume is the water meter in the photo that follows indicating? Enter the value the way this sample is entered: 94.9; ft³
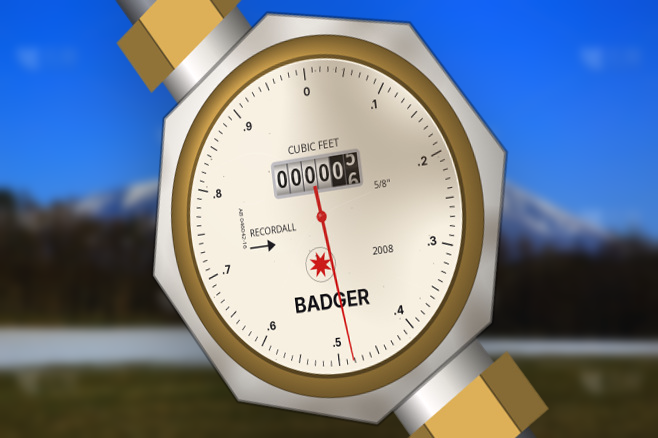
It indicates 5.48; ft³
